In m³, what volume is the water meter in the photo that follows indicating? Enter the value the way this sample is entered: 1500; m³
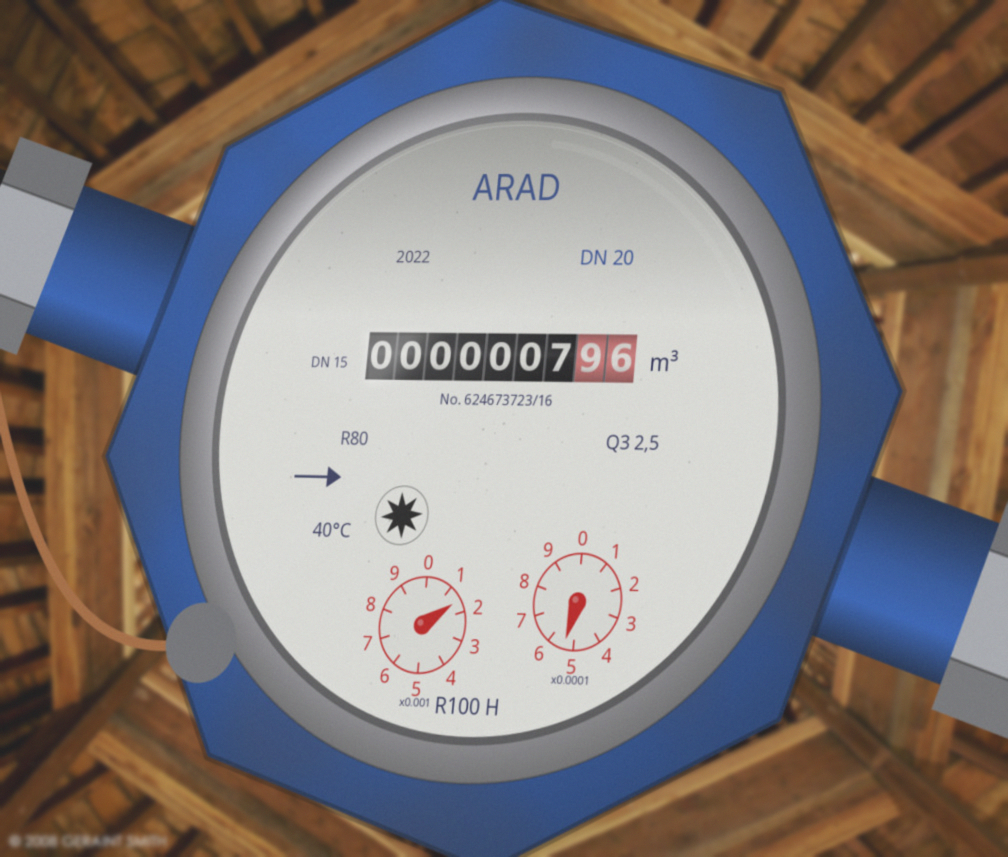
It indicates 7.9615; m³
